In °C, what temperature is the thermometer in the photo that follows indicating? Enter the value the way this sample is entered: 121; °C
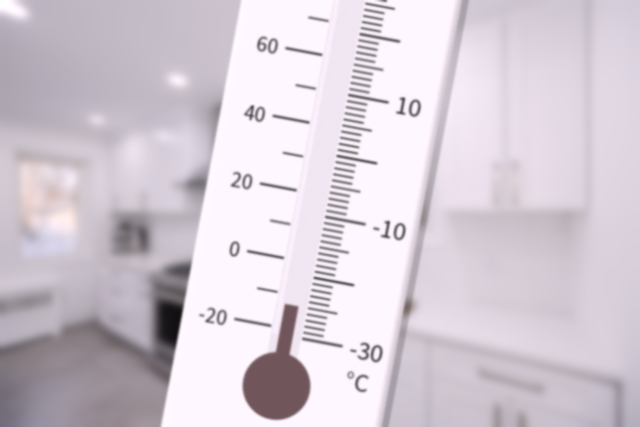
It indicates -25; °C
